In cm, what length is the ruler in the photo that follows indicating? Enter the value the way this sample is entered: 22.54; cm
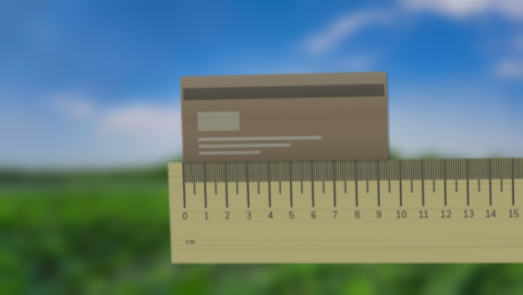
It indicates 9.5; cm
